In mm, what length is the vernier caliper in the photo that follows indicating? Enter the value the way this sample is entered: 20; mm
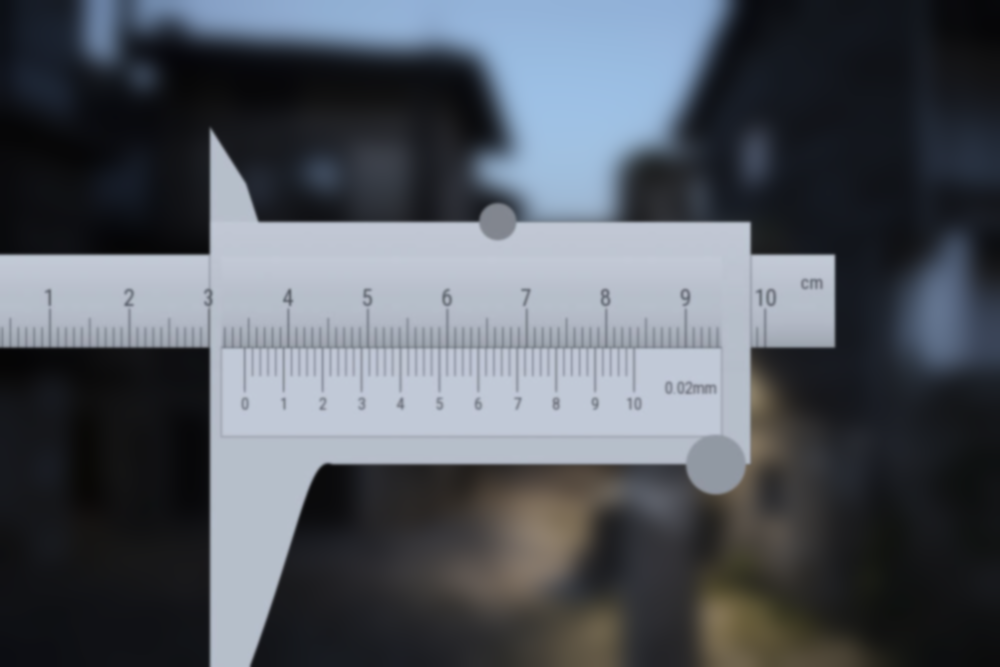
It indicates 34.5; mm
